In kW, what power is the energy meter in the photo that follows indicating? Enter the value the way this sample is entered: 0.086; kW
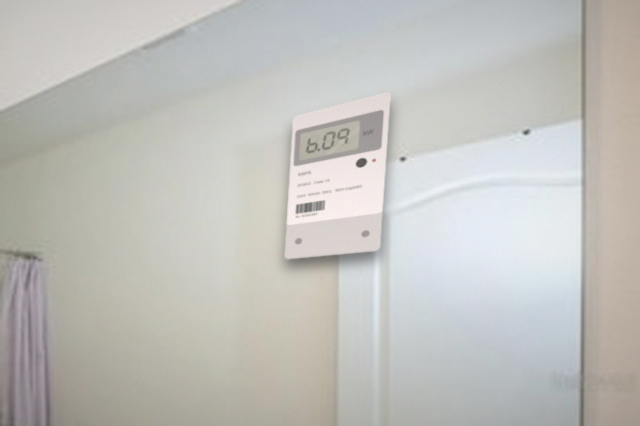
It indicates 6.09; kW
